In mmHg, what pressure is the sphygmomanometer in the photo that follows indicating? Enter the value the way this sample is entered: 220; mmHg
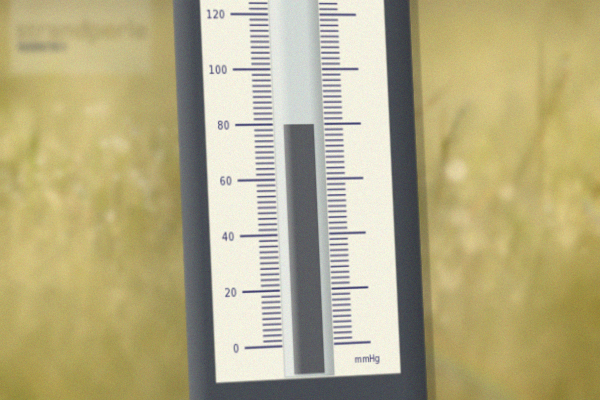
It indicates 80; mmHg
